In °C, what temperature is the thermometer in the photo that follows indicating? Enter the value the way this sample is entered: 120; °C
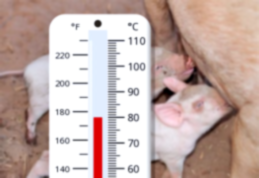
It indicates 80; °C
